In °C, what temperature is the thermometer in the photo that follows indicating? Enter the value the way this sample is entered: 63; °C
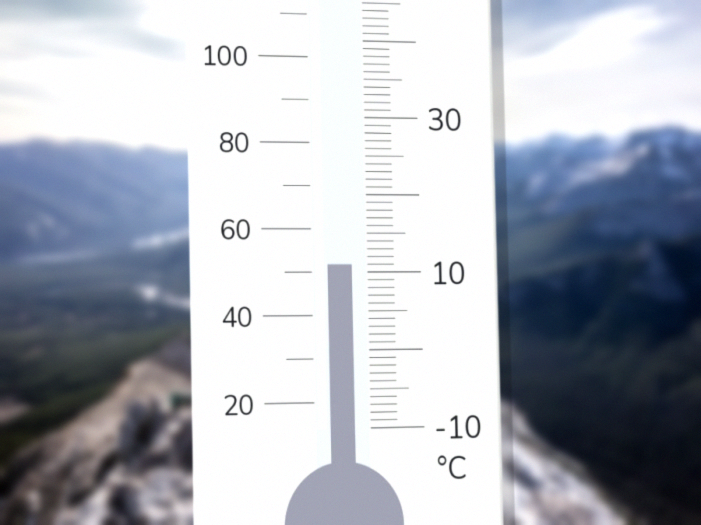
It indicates 11; °C
